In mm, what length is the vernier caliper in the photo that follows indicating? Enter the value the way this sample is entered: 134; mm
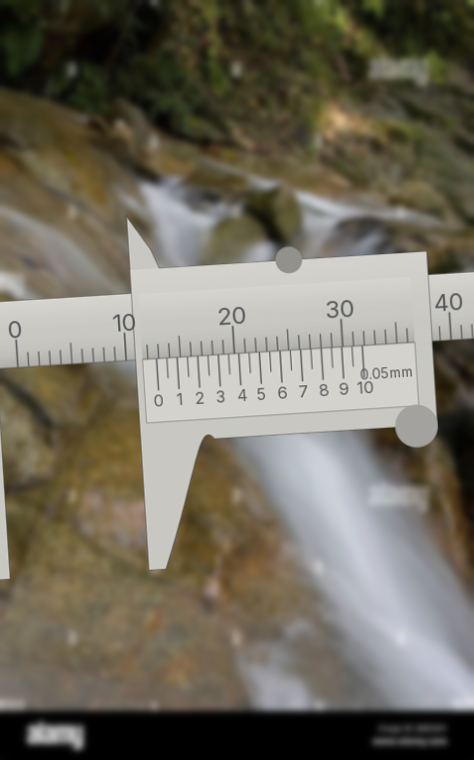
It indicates 12.8; mm
